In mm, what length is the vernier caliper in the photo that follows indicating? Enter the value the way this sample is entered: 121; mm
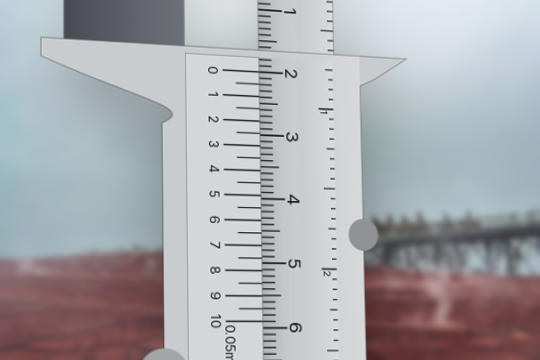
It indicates 20.0; mm
